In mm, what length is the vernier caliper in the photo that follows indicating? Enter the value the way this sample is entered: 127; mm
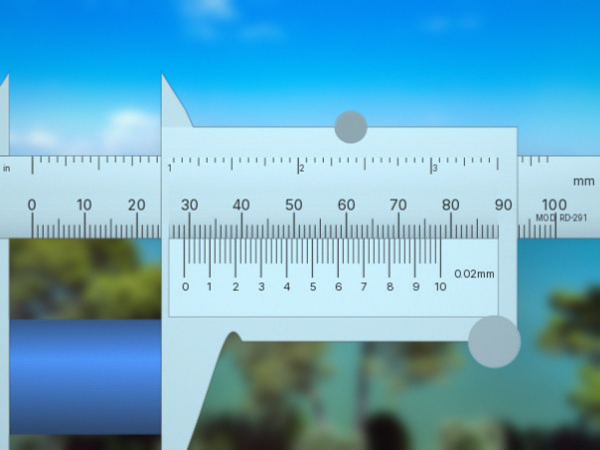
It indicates 29.0; mm
